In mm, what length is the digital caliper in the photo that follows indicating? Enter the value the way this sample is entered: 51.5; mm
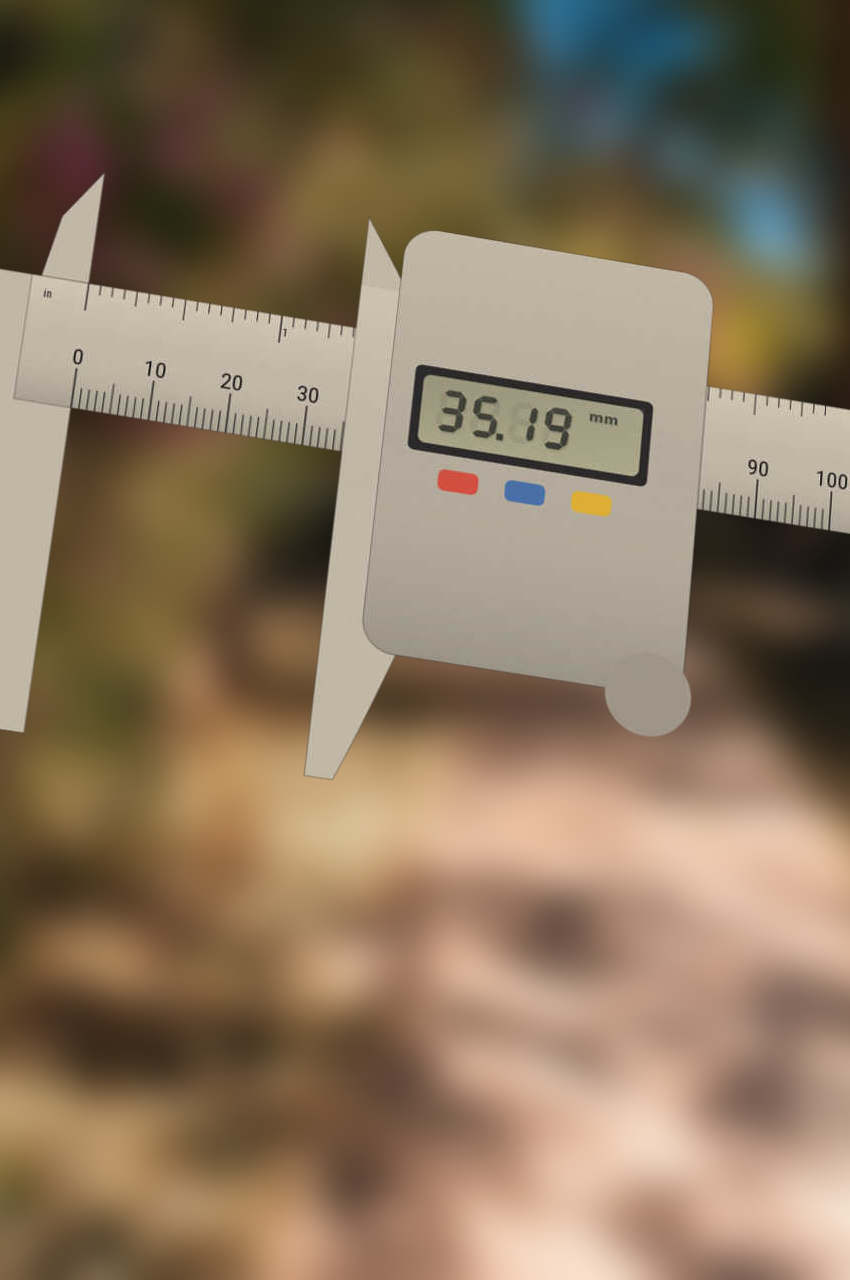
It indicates 35.19; mm
